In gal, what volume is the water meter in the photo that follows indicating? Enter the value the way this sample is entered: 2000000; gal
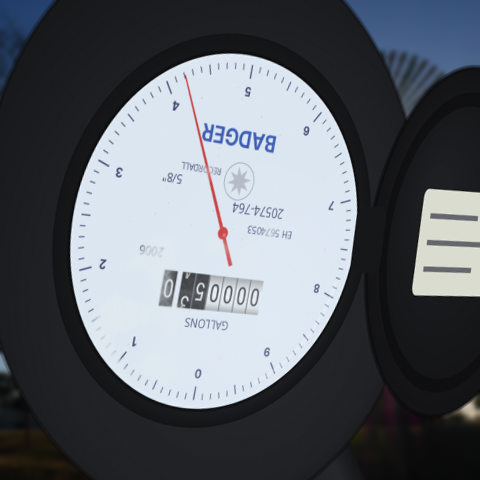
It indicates 534.2; gal
